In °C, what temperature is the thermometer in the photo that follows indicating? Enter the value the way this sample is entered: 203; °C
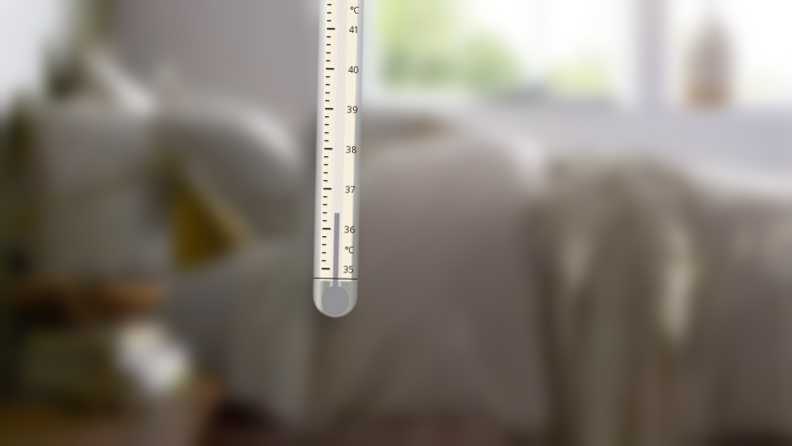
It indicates 36.4; °C
